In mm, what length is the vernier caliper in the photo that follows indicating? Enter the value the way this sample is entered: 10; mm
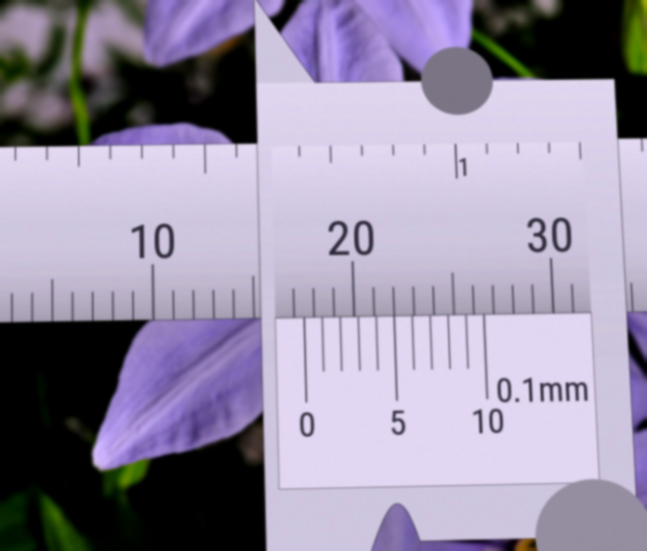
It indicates 17.5; mm
